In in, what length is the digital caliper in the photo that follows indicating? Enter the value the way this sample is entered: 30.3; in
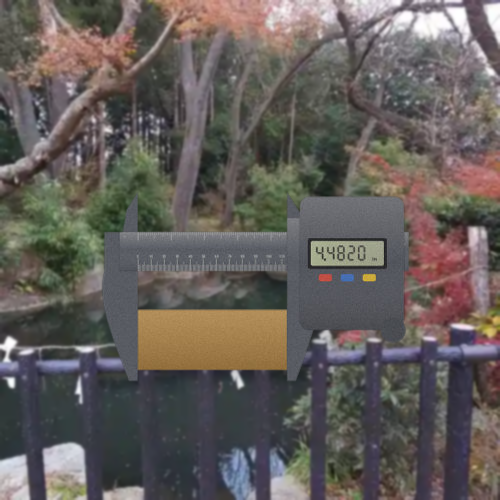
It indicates 4.4820; in
